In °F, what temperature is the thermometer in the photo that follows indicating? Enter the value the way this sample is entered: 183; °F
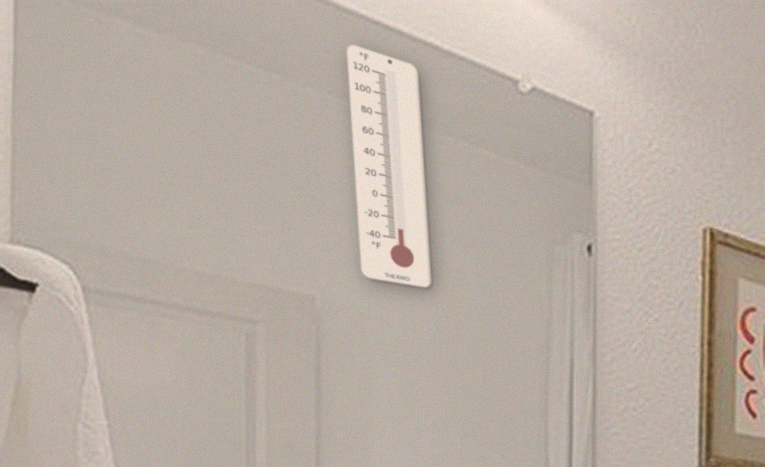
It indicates -30; °F
